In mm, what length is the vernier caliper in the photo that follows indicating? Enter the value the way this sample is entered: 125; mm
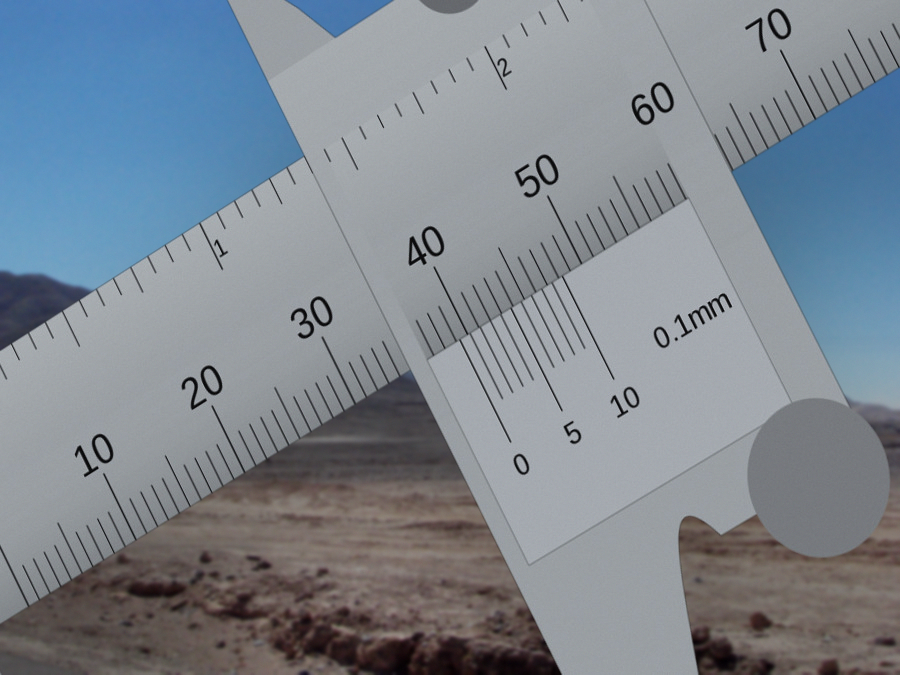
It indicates 39.3; mm
